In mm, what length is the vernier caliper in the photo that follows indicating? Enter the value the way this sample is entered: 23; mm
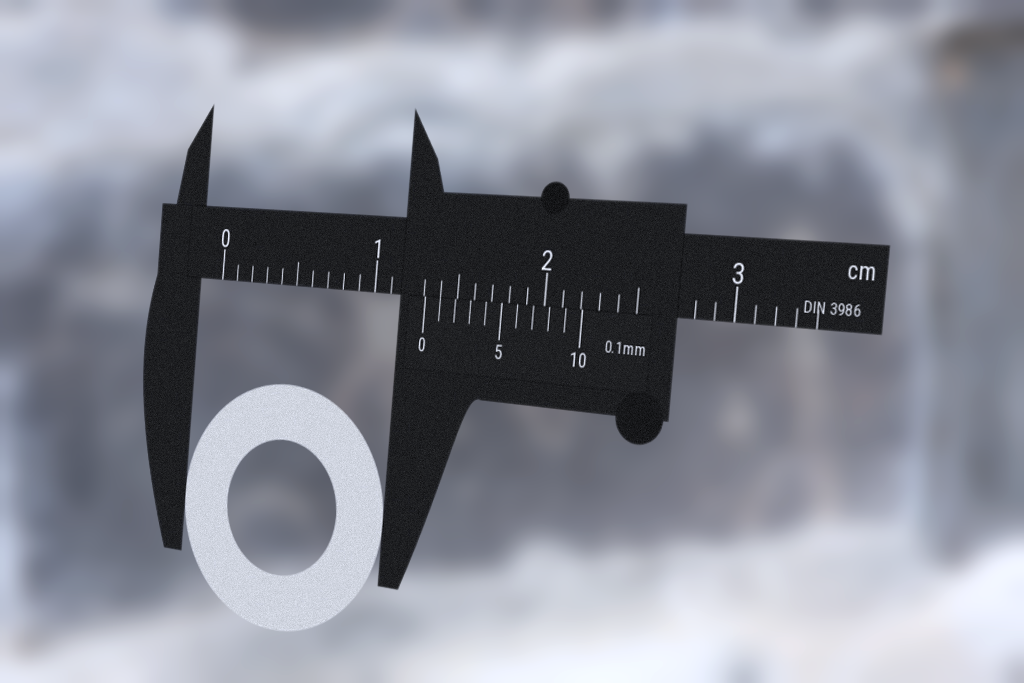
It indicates 13.1; mm
